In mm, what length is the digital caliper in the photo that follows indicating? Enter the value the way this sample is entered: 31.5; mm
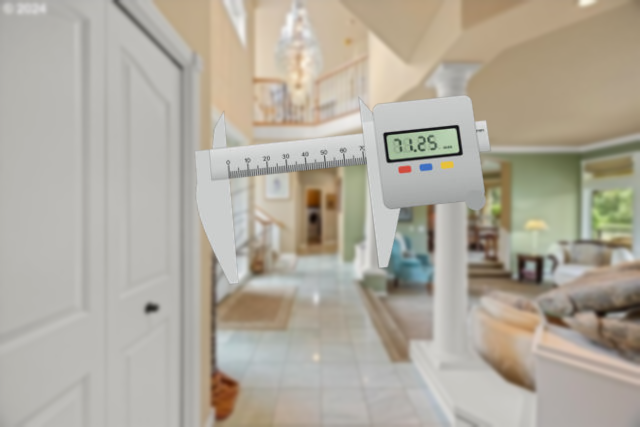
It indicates 71.25; mm
